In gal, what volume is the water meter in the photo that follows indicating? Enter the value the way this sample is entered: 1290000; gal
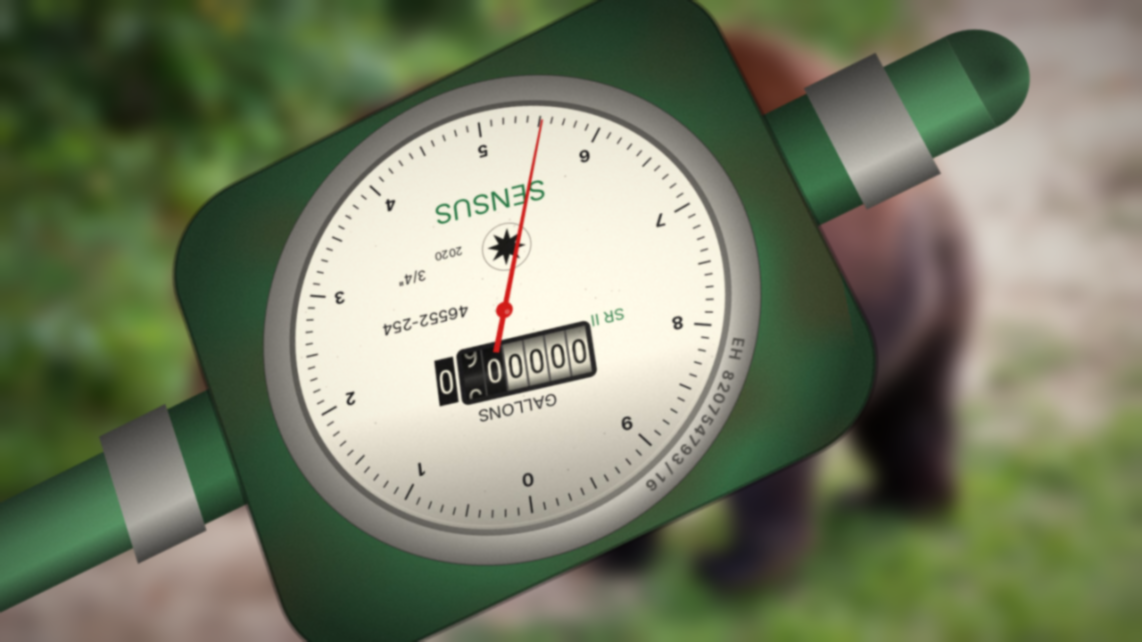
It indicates 55.5; gal
